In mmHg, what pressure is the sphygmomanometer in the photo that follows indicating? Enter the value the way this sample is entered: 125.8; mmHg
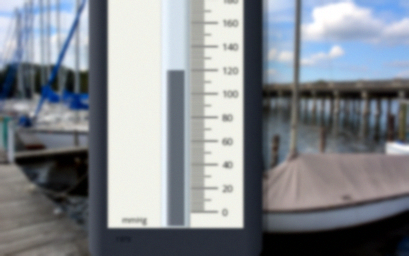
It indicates 120; mmHg
